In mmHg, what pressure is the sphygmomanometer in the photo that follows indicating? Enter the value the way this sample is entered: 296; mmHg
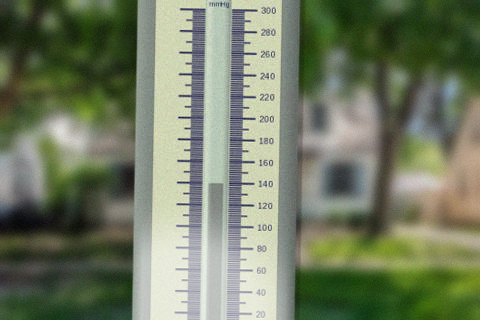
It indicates 140; mmHg
